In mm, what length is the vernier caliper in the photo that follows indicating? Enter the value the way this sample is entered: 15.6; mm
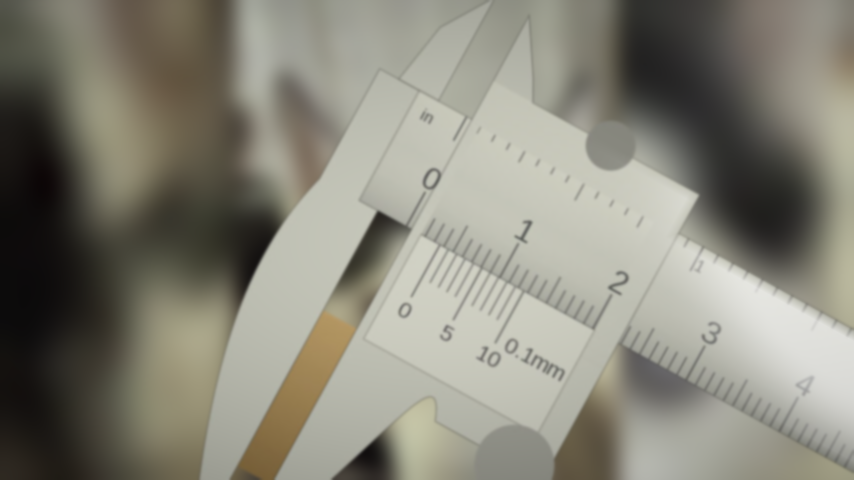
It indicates 3.6; mm
